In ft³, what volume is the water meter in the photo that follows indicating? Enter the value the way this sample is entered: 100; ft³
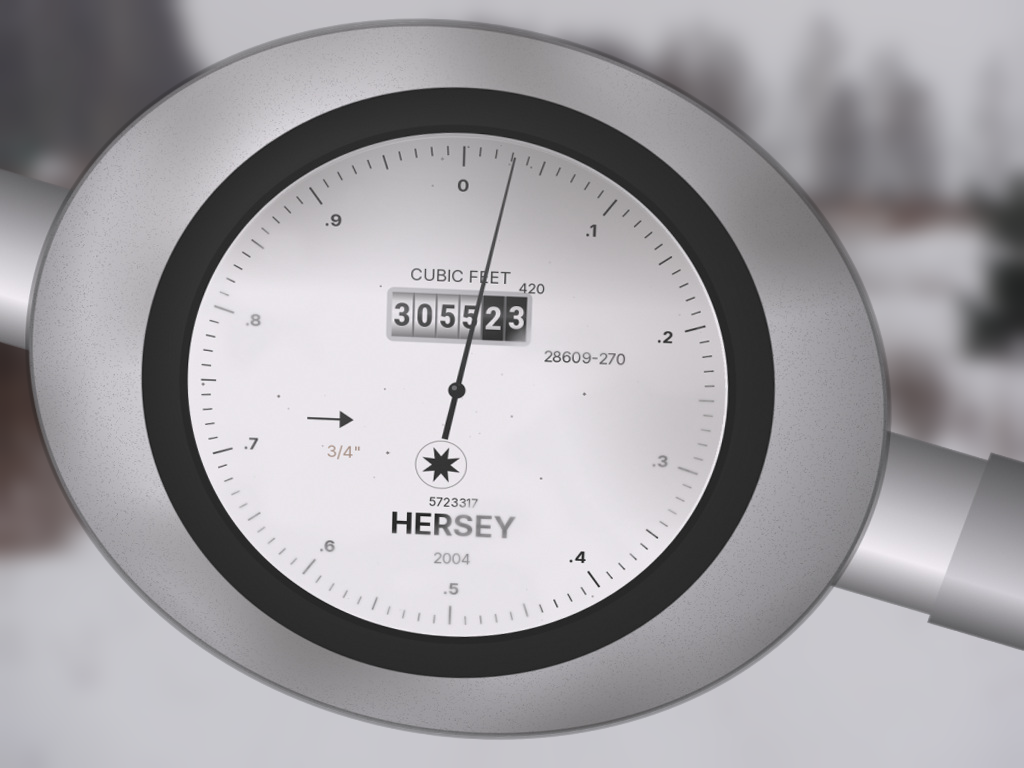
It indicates 305523.03; ft³
